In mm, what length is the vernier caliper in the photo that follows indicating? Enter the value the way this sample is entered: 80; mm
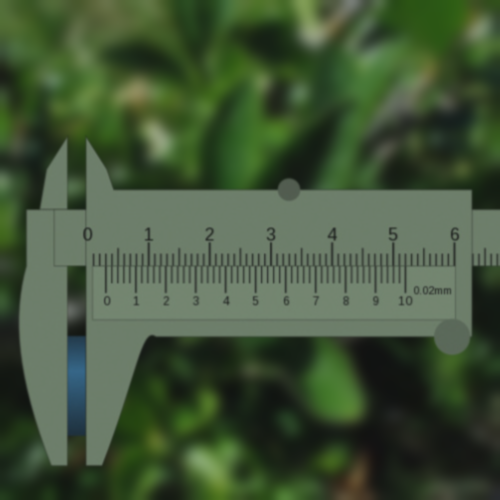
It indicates 3.0; mm
